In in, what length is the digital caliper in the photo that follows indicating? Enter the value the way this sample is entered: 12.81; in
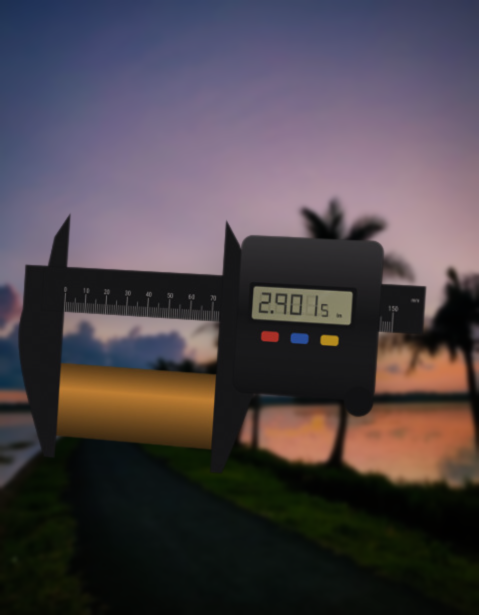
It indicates 2.9015; in
